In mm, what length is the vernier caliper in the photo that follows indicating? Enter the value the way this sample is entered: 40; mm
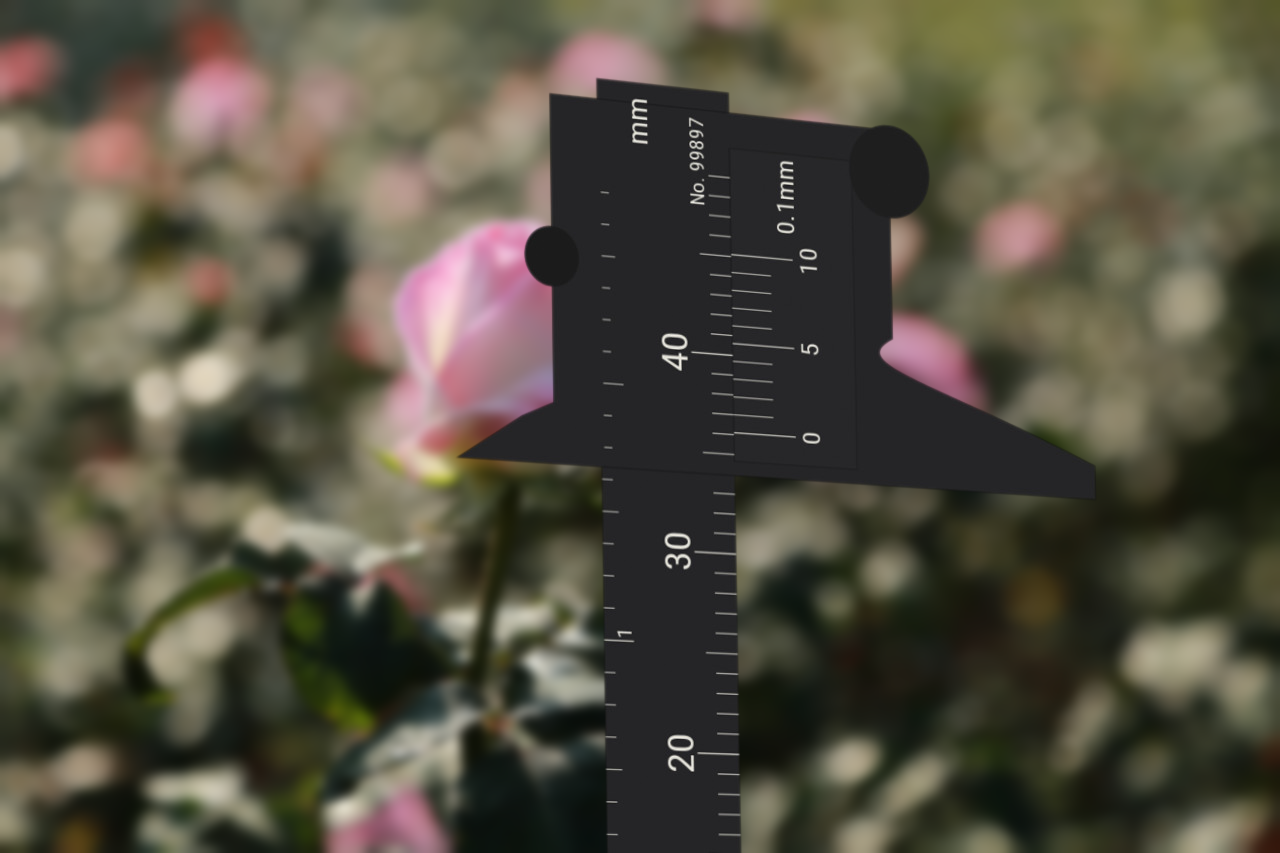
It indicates 36.1; mm
